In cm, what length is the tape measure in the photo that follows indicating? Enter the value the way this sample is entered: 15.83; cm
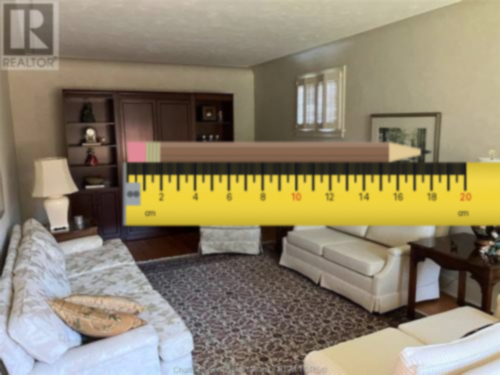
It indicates 18; cm
